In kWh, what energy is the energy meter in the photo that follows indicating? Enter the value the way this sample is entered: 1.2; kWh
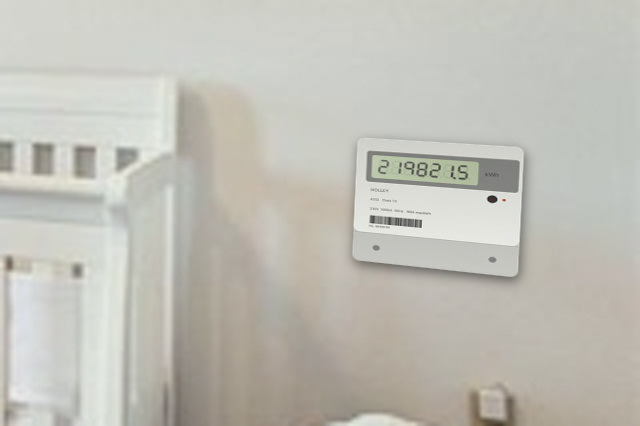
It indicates 219821.5; kWh
